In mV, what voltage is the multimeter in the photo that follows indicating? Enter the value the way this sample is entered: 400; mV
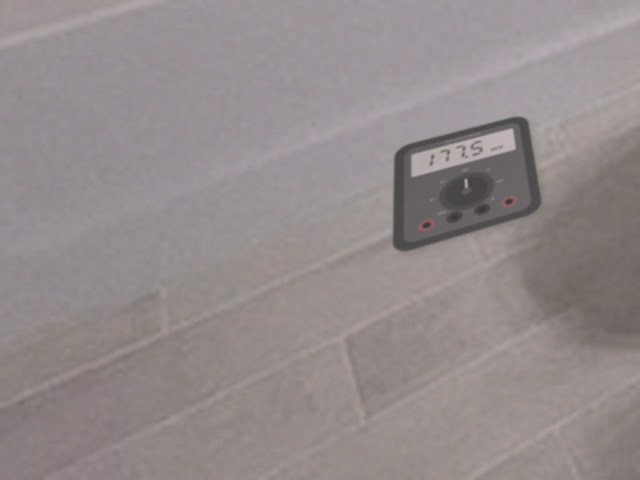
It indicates 177.5; mV
